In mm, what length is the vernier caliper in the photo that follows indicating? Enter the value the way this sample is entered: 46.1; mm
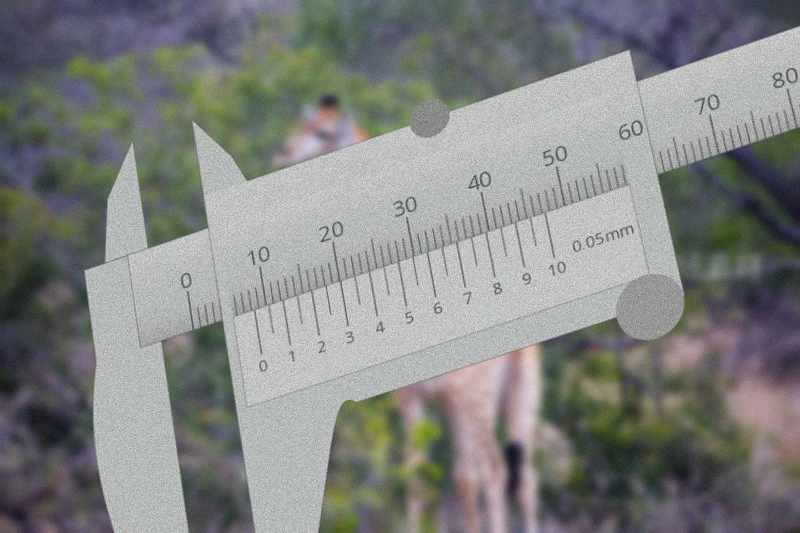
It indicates 8.4; mm
